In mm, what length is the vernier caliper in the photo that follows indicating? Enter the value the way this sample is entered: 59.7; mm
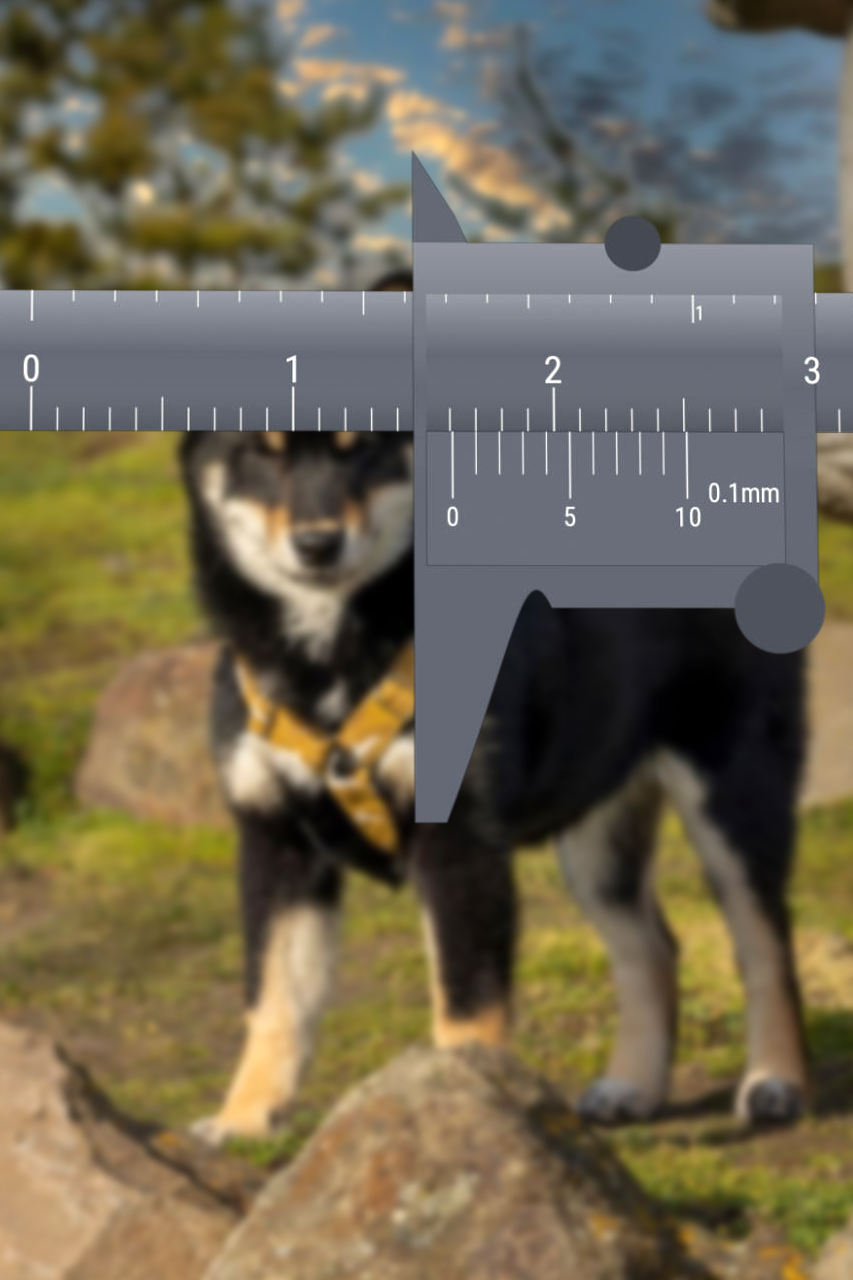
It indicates 16.1; mm
